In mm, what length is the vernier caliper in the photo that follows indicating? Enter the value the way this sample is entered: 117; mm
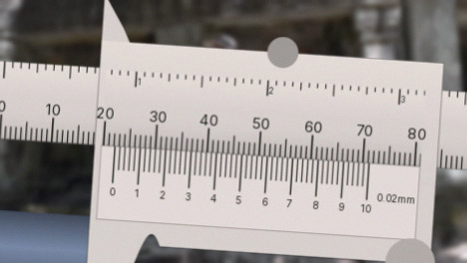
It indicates 22.2; mm
